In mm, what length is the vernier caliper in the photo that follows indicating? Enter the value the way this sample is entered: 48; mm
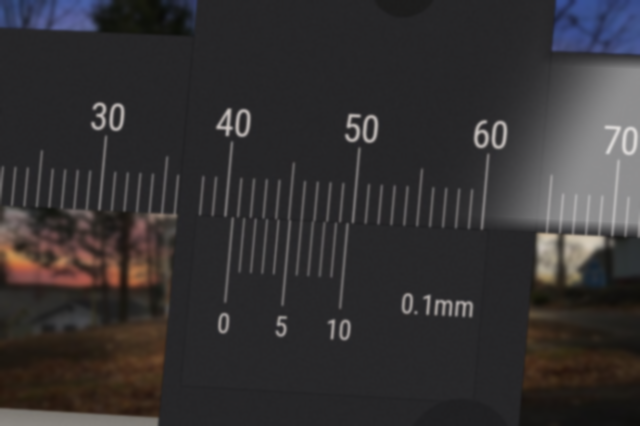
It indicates 40.6; mm
